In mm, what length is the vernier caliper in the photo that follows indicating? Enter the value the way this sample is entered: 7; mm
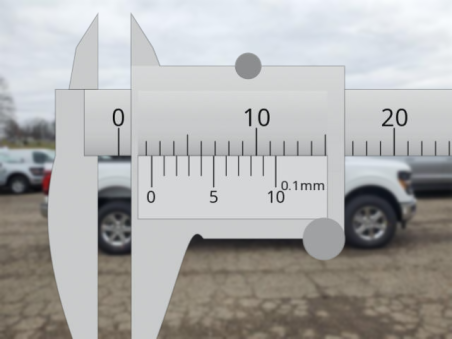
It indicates 2.4; mm
